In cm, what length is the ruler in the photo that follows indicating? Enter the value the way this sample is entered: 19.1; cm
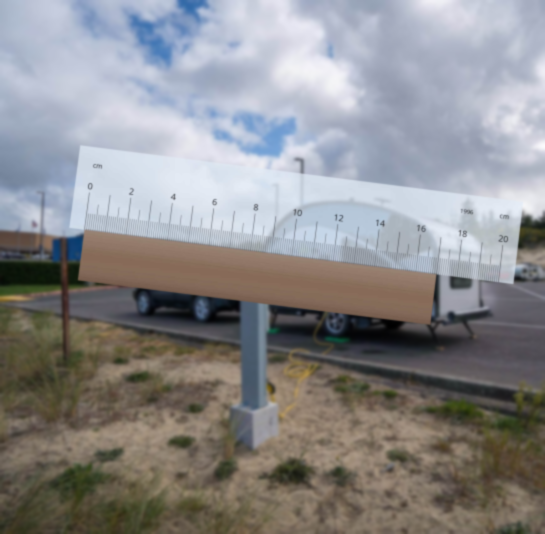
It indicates 17; cm
